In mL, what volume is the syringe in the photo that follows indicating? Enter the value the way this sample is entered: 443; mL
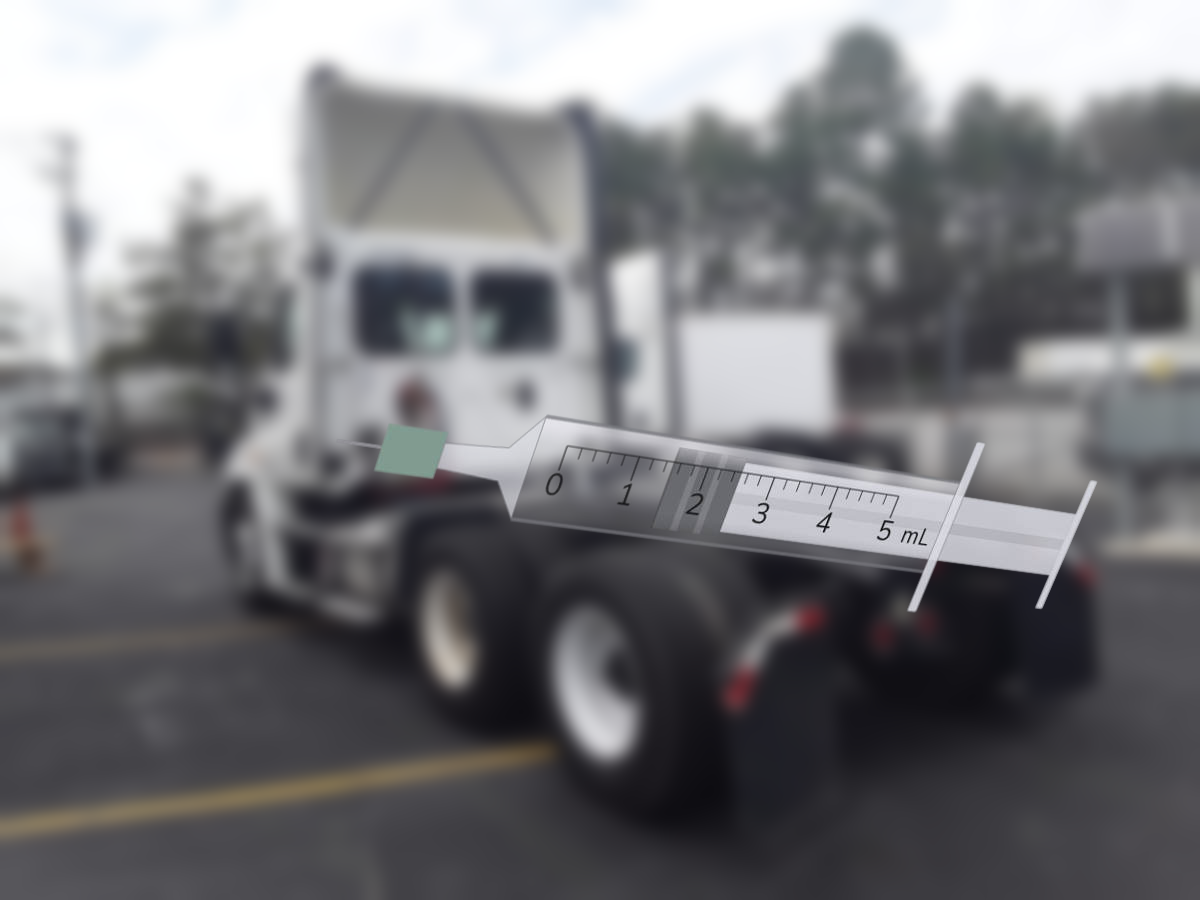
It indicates 1.5; mL
